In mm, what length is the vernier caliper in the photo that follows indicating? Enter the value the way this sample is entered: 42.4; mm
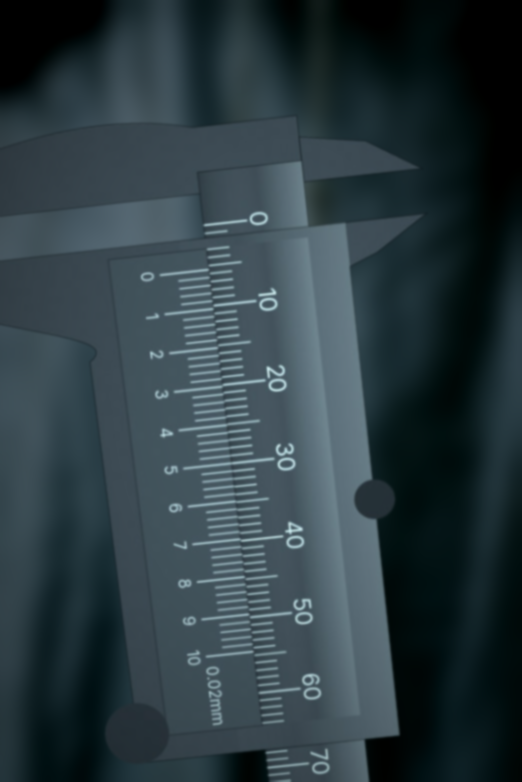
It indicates 5.5; mm
